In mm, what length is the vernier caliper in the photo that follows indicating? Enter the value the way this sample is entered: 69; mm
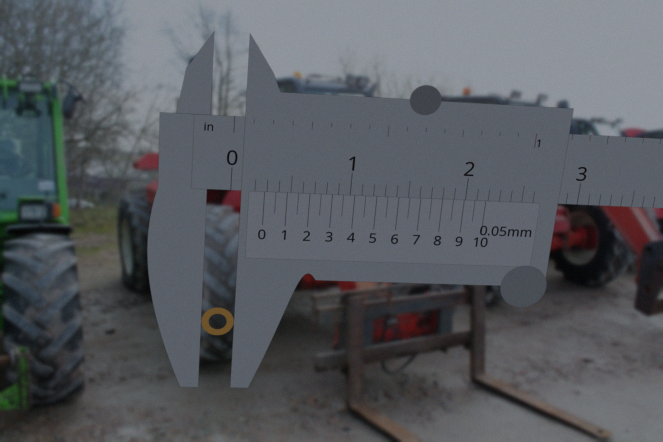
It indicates 2.8; mm
